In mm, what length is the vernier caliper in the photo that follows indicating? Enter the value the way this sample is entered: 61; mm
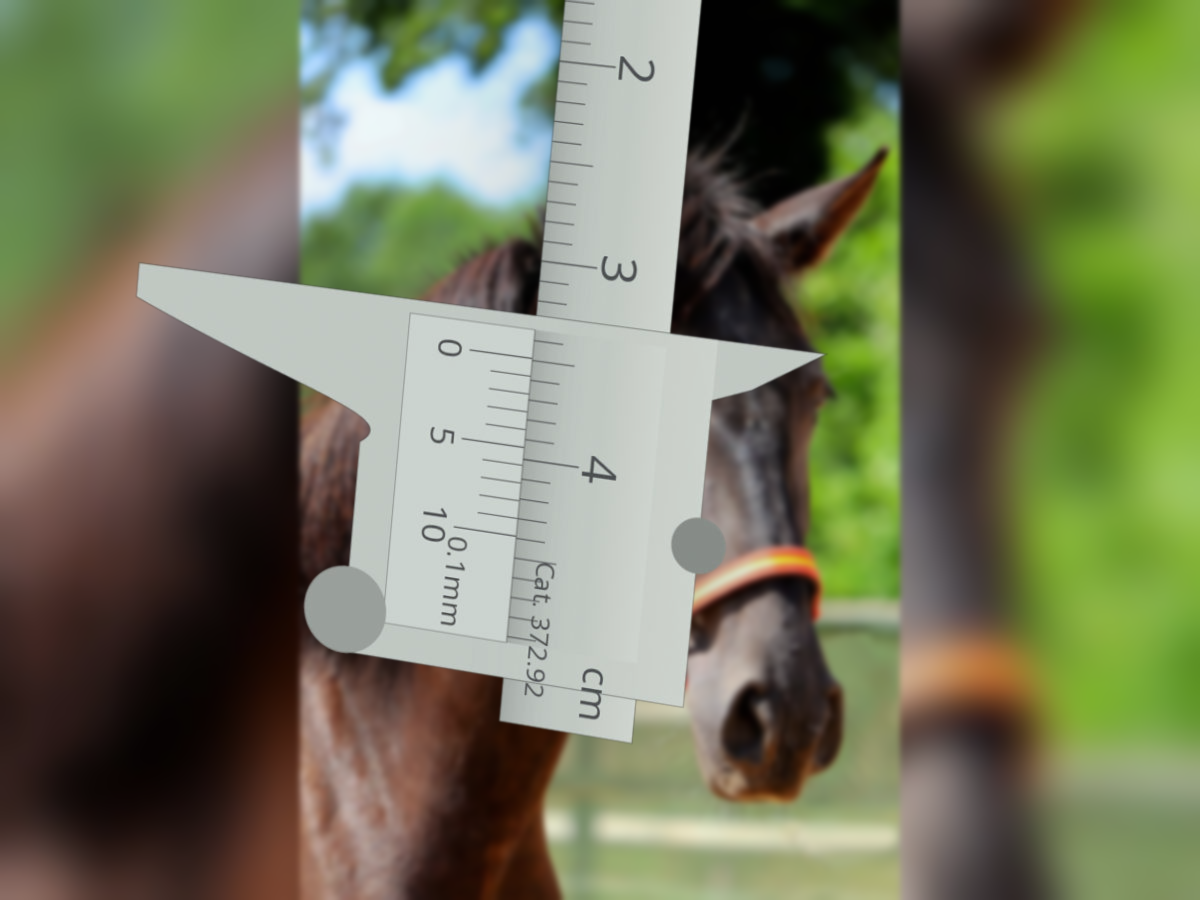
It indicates 34.9; mm
